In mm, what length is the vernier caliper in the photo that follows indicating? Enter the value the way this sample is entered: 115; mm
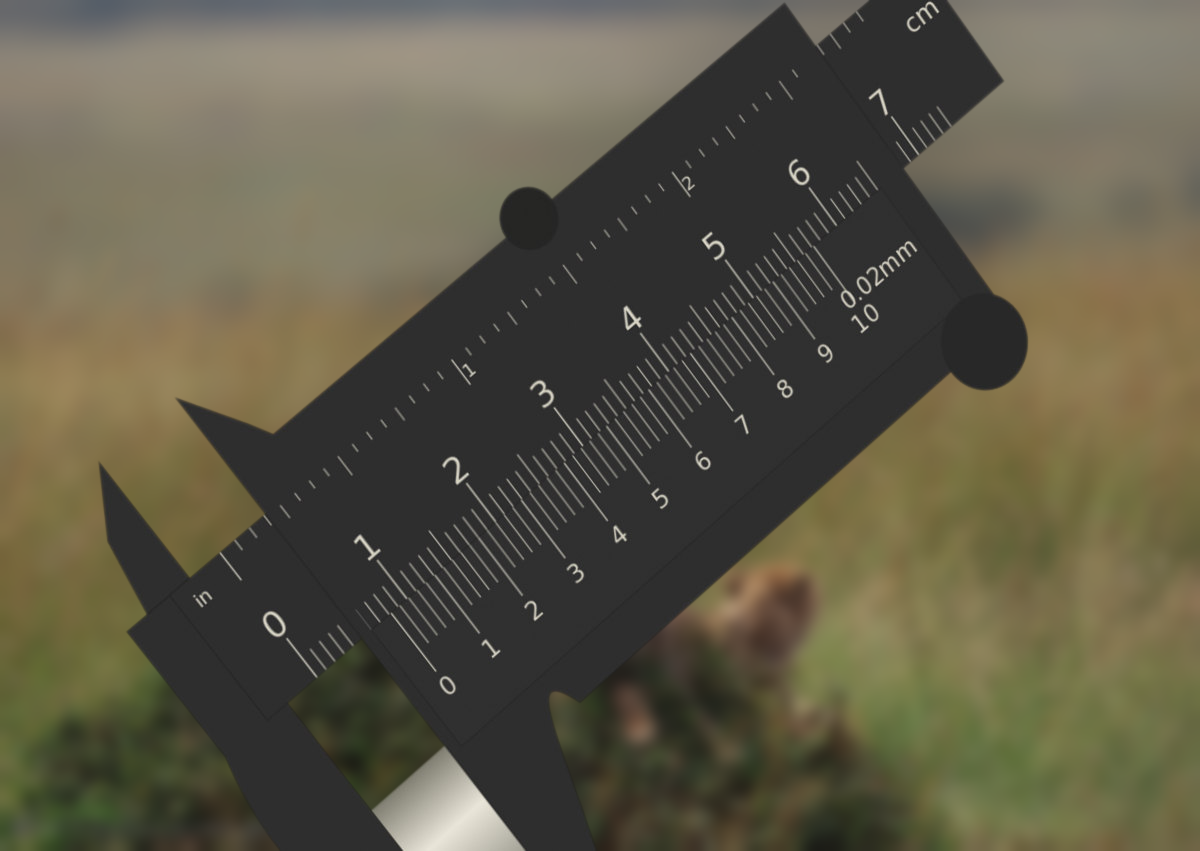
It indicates 8.2; mm
